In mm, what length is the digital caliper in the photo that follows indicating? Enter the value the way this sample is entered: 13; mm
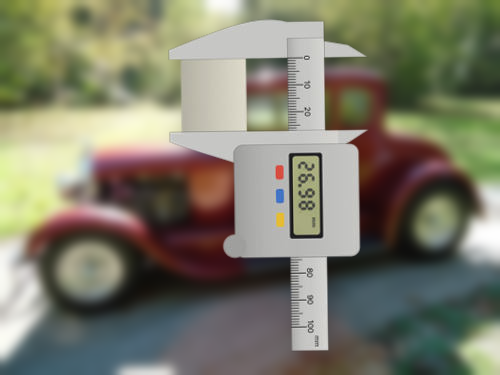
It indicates 26.98; mm
